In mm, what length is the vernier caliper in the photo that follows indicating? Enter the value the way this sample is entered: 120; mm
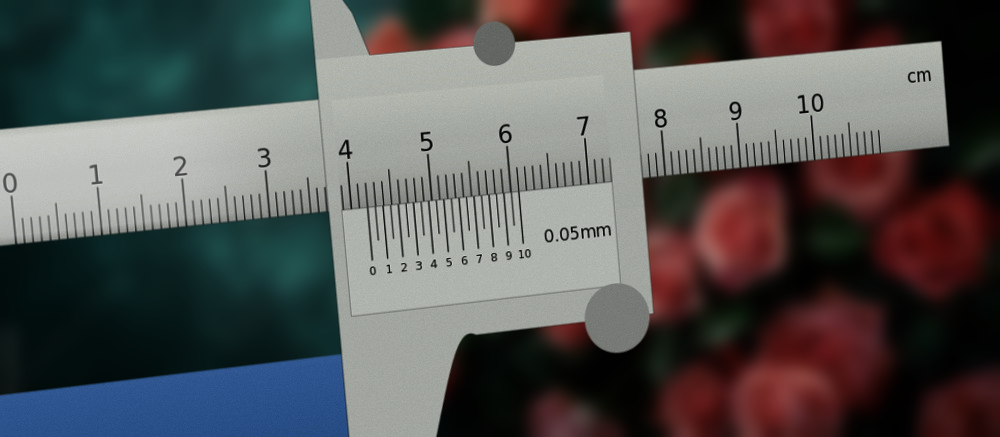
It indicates 42.0; mm
